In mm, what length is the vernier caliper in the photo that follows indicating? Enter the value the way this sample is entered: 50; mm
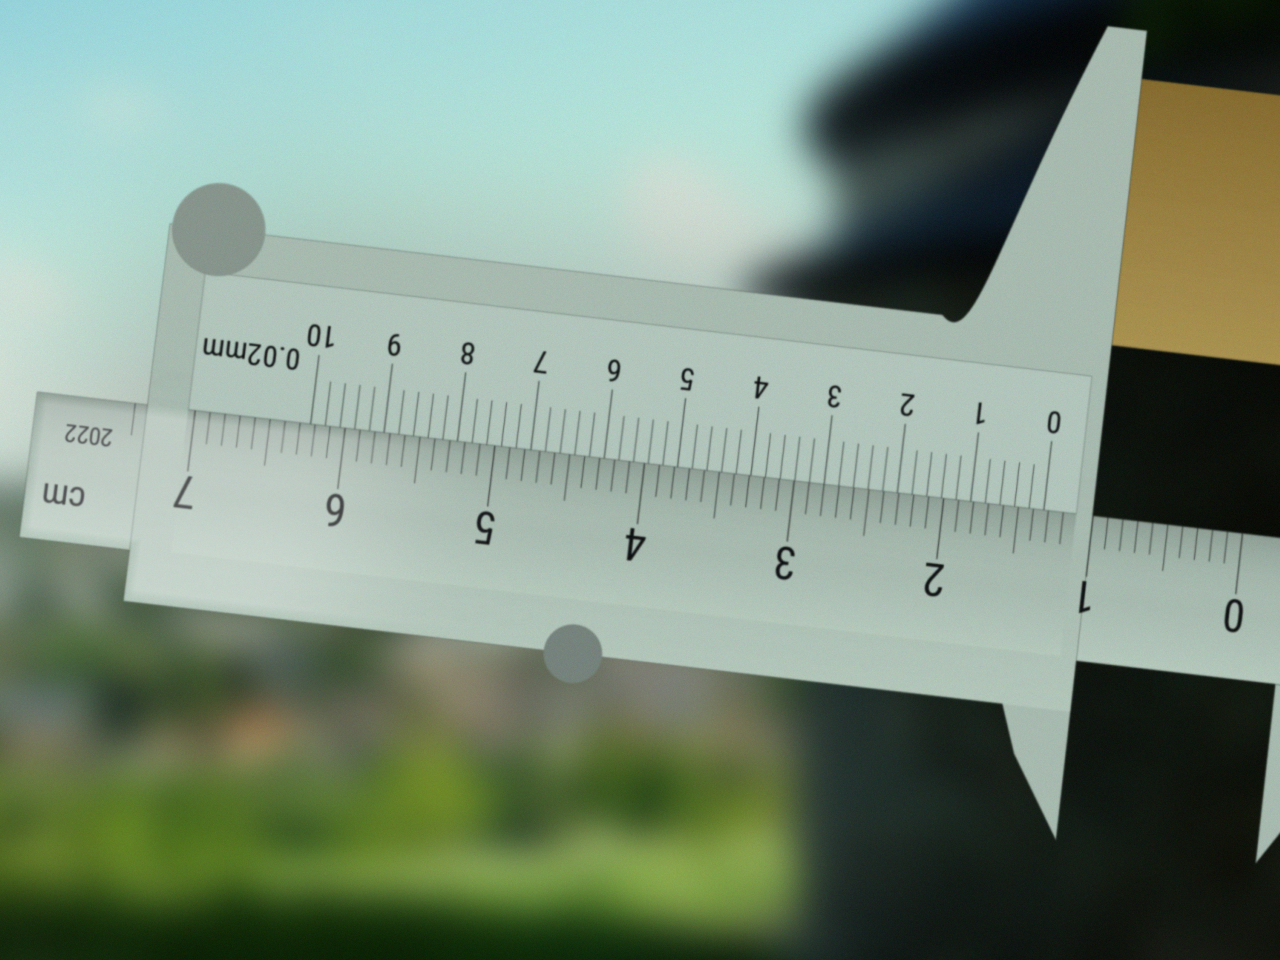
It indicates 13.3; mm
